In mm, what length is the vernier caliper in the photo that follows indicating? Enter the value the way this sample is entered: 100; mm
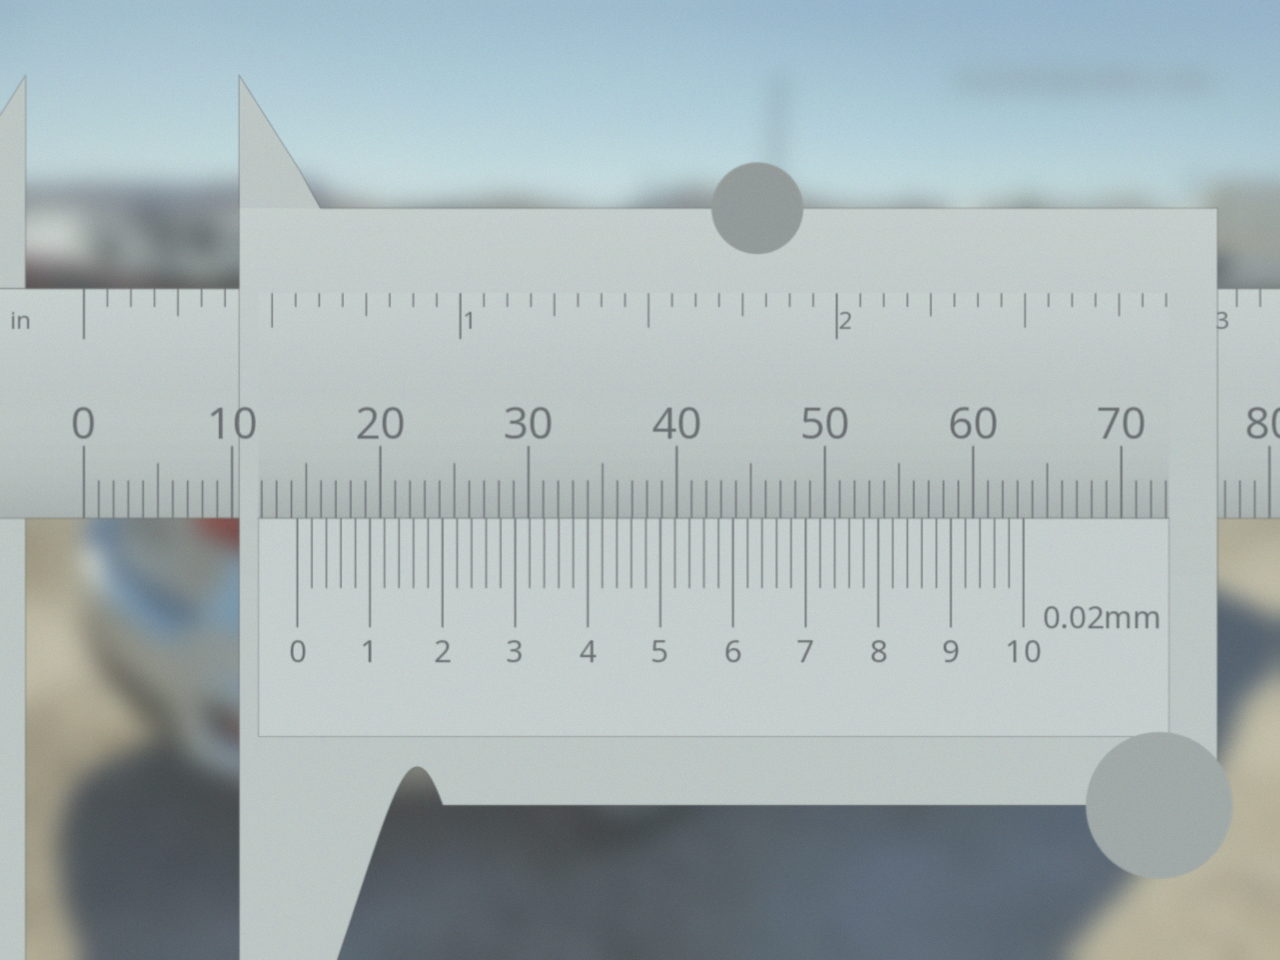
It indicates 14.4; mm
